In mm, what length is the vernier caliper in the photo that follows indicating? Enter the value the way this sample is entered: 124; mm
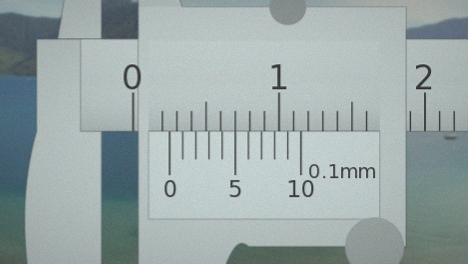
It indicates 2.5; mm
